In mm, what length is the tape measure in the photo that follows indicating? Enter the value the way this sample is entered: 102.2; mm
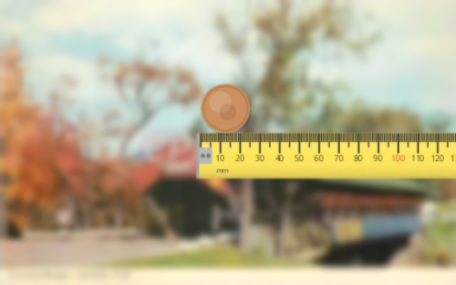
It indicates 25; mm
